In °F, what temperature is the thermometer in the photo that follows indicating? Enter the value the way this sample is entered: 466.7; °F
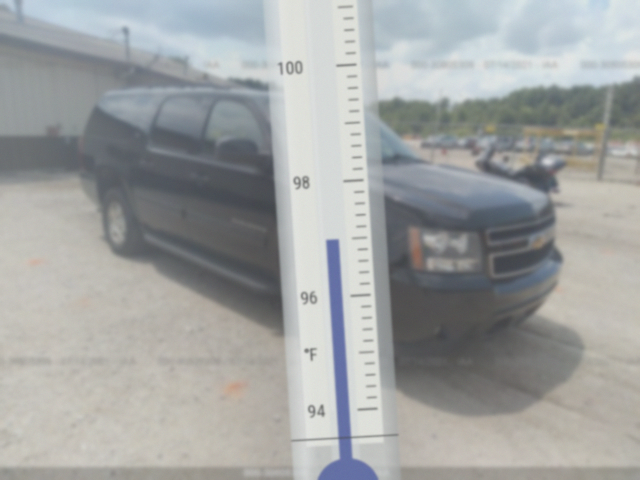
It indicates 97; °F
